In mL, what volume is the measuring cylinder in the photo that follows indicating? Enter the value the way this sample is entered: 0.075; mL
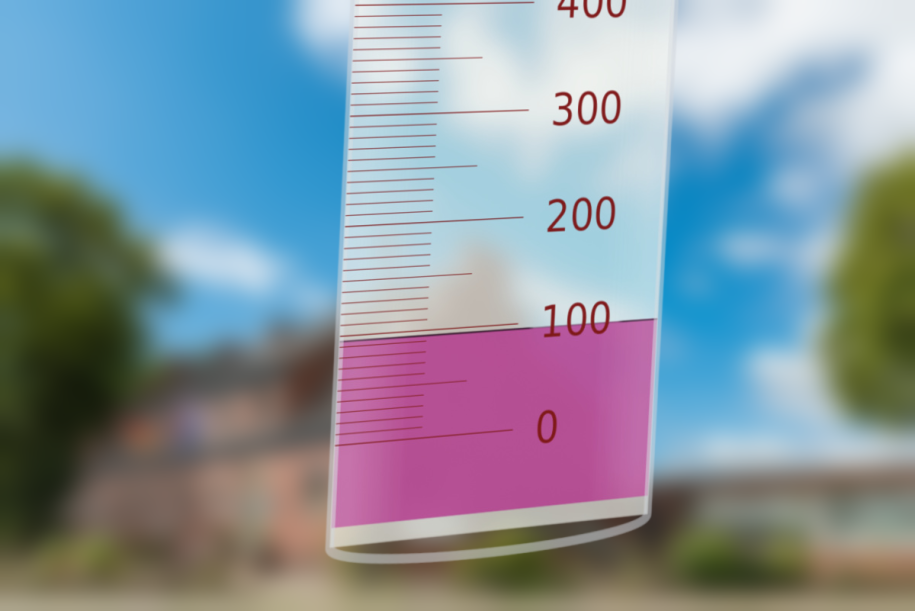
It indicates 95; mL
